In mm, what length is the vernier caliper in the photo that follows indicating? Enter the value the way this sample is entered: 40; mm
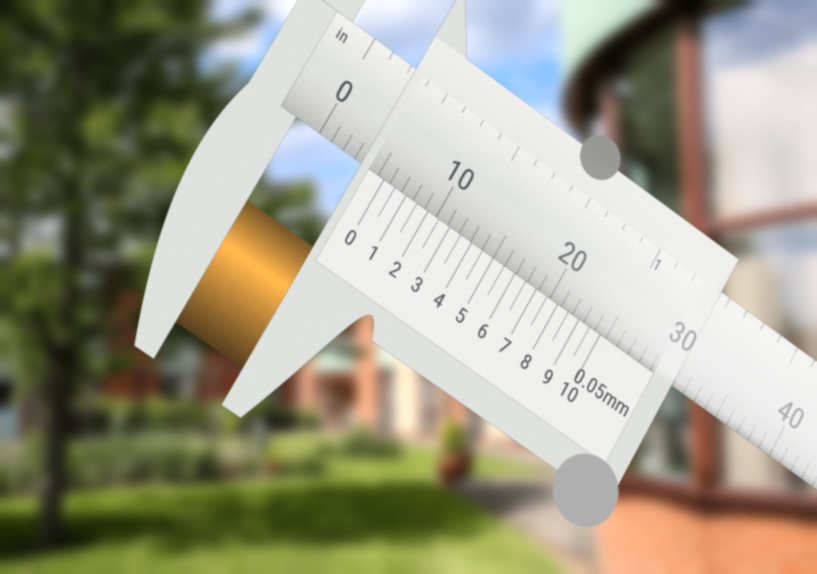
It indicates 5.5; mm
